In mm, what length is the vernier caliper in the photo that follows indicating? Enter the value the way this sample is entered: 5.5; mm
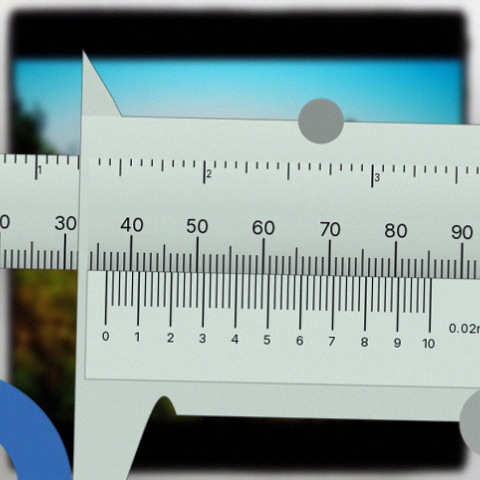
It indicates 36.4; mm
